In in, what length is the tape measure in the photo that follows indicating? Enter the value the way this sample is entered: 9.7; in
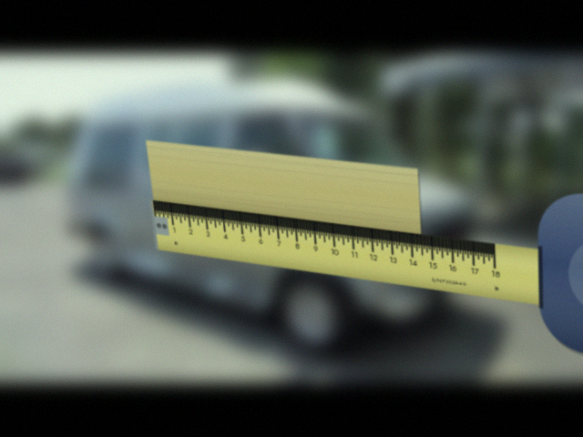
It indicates 14.5; in
